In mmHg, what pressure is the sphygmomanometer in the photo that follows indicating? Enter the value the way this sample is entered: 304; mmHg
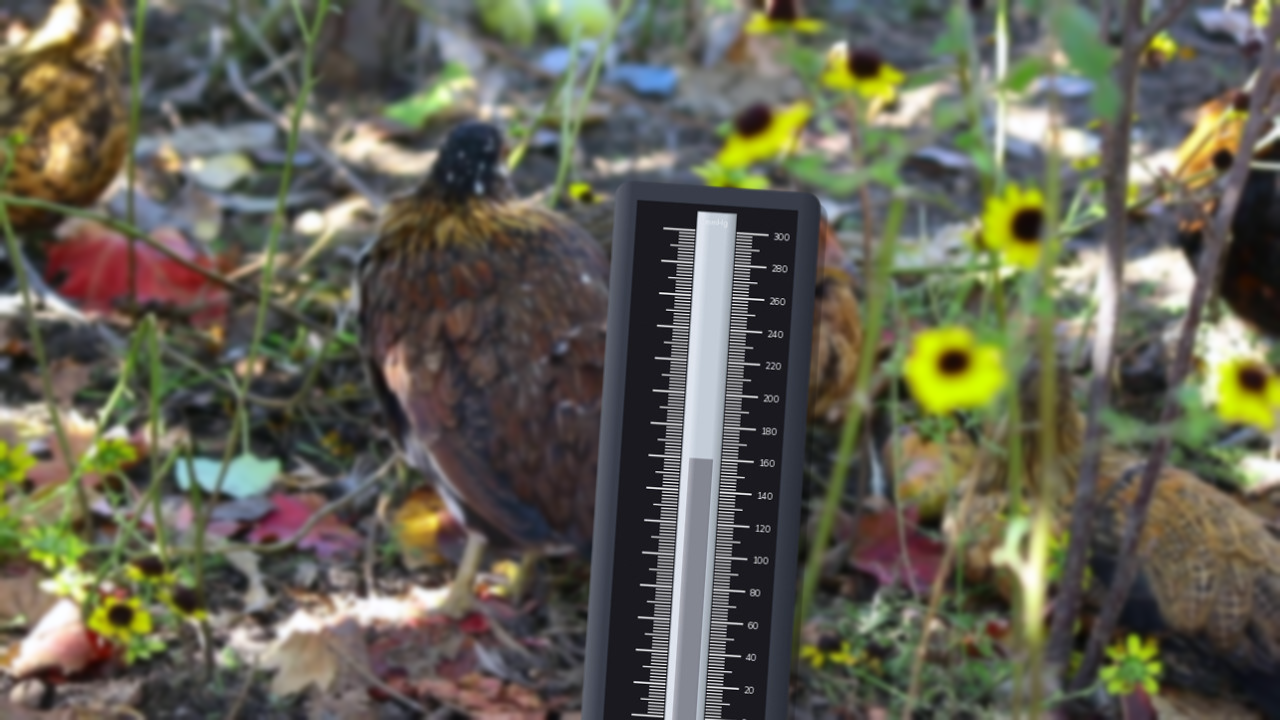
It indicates 160; mmHg
